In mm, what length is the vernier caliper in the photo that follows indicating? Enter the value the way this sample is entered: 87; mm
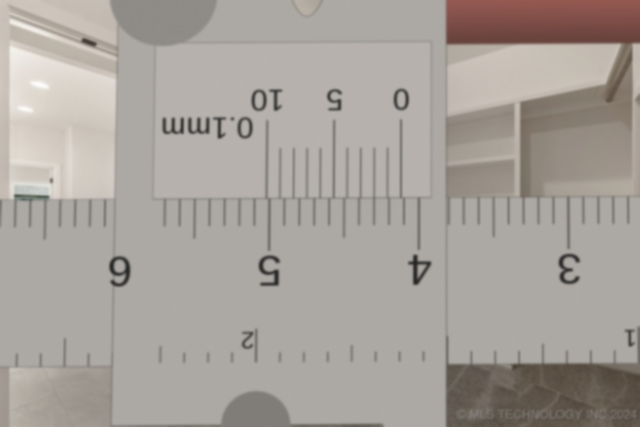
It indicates 41.2; mm
